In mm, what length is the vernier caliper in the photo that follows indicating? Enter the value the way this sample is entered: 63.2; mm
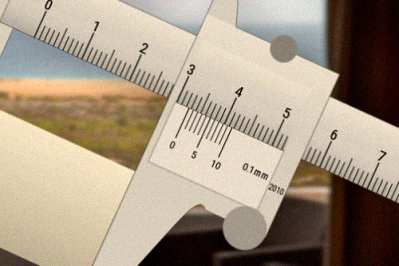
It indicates 32.6; mm
